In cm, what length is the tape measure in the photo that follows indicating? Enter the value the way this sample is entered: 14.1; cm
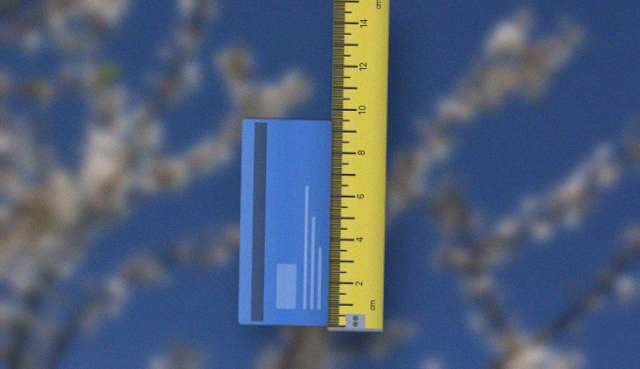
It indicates 9.5; cm
